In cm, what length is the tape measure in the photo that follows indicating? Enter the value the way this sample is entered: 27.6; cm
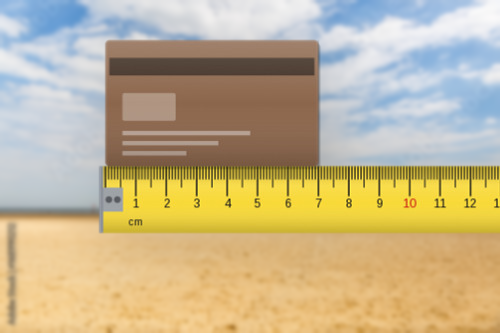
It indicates 7; cm
